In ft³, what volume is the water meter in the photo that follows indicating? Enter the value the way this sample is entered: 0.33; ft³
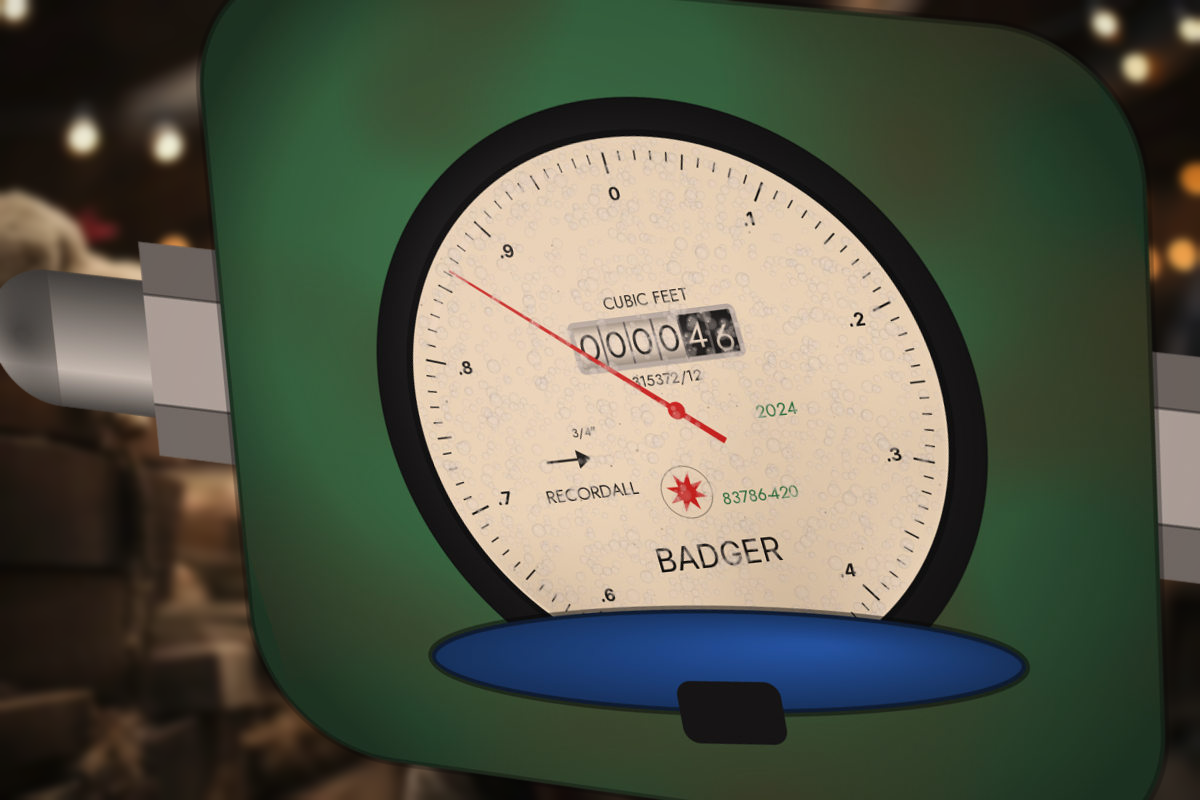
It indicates 45.86; ft³
